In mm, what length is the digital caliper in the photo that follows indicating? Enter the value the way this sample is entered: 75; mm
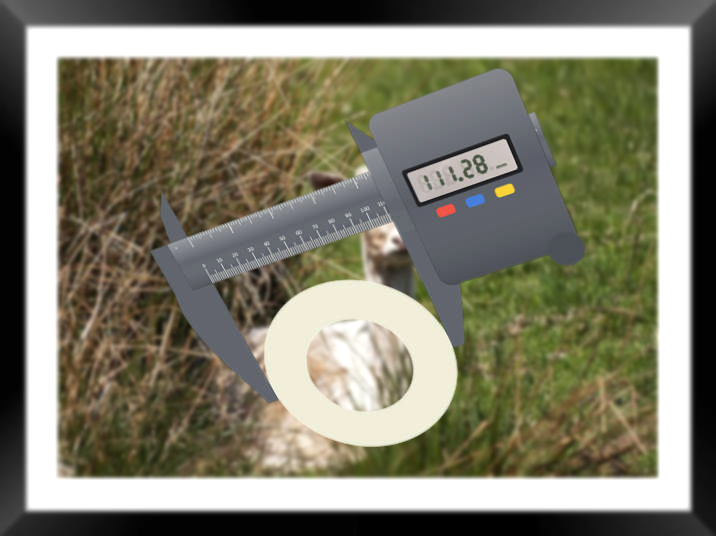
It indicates 111.28; mm
